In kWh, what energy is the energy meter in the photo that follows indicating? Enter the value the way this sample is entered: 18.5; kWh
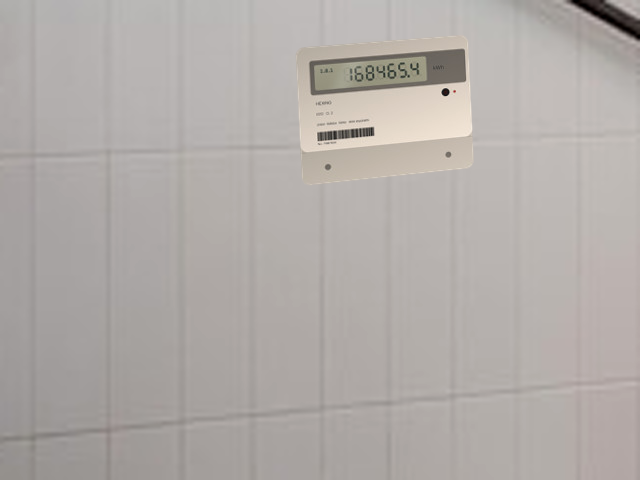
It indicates 168465.4; kWh
